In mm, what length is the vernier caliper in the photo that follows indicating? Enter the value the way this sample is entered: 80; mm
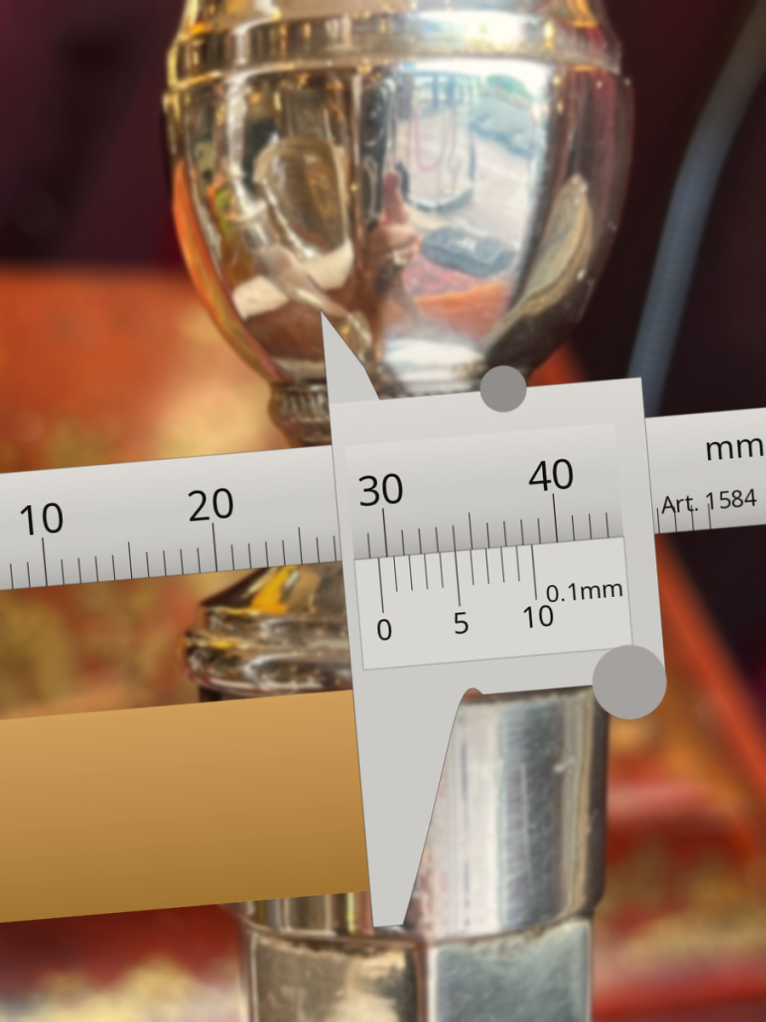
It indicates 29.5; mm
